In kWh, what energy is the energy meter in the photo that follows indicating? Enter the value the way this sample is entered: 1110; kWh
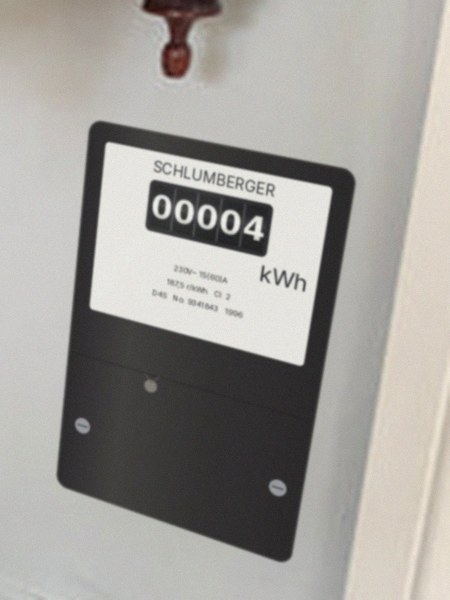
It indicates 4; kWh
